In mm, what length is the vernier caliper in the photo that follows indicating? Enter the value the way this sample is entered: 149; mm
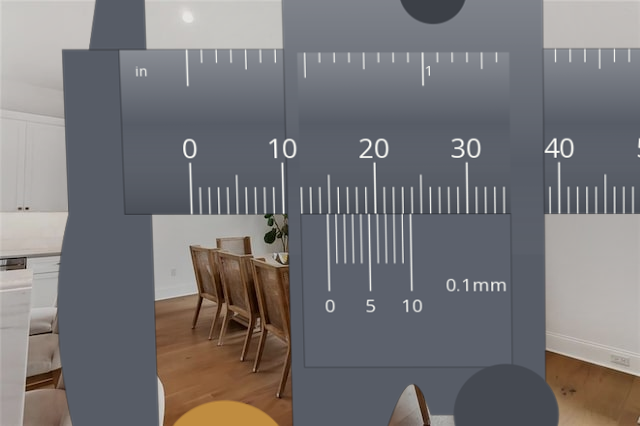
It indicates 14.8; mm
